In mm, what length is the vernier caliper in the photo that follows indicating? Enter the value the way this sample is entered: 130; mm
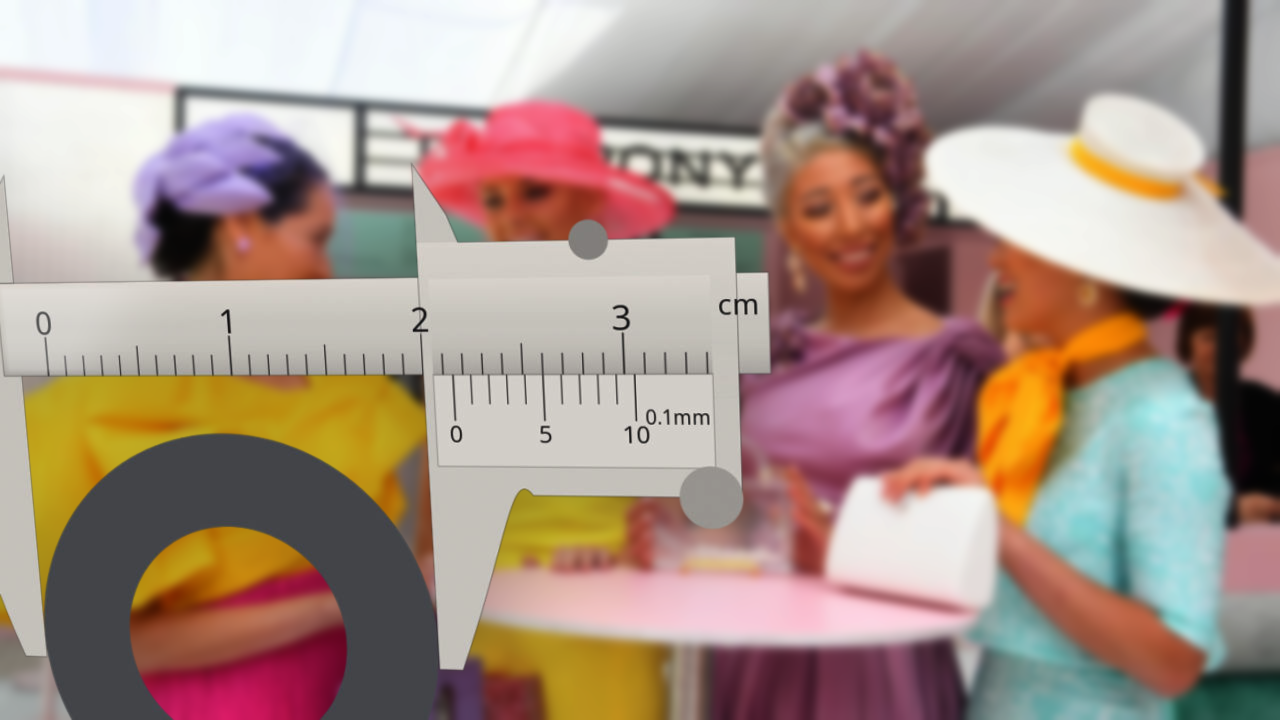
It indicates 21.5; mm
